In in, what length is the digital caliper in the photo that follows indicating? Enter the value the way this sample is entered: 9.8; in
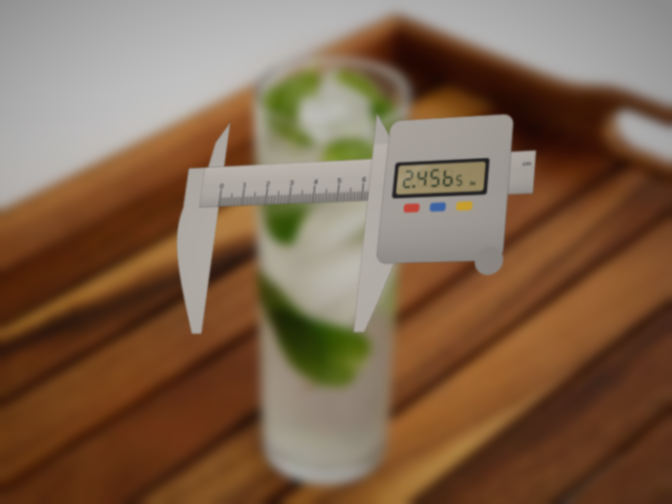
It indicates 2.4565; in
